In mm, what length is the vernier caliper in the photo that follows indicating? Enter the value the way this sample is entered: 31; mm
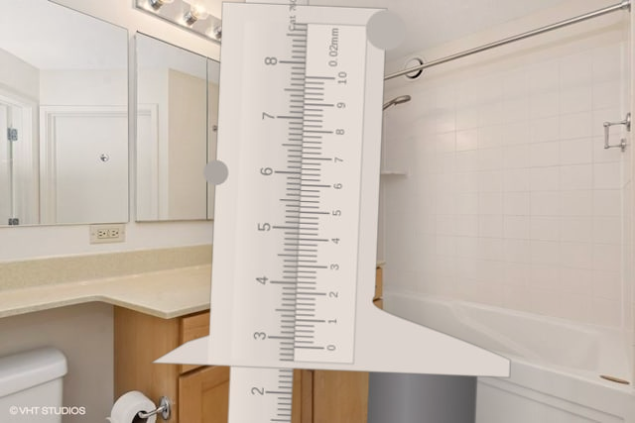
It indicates 28.4; mm
